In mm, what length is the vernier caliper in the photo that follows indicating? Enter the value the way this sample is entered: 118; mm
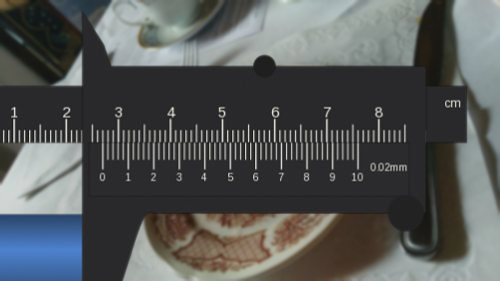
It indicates 27.0; mm
